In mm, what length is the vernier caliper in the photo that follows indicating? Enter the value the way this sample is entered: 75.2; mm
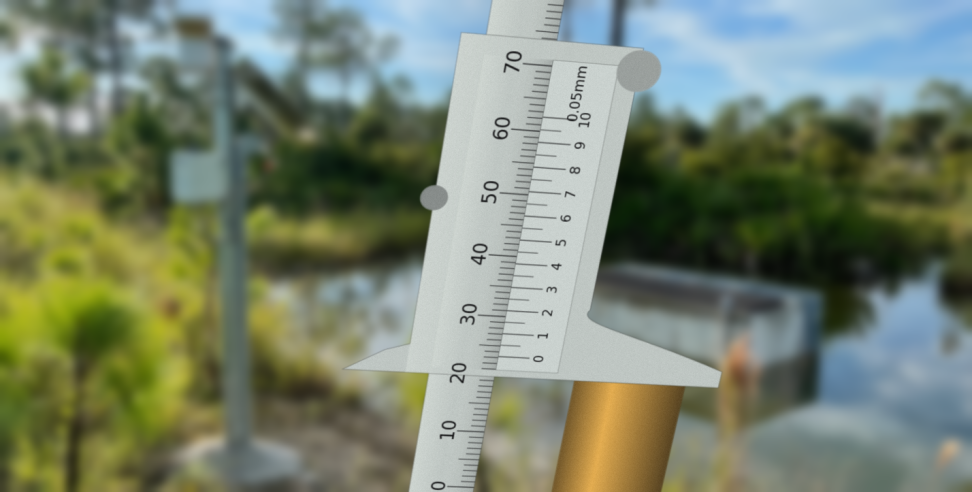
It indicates 23.2; mm
